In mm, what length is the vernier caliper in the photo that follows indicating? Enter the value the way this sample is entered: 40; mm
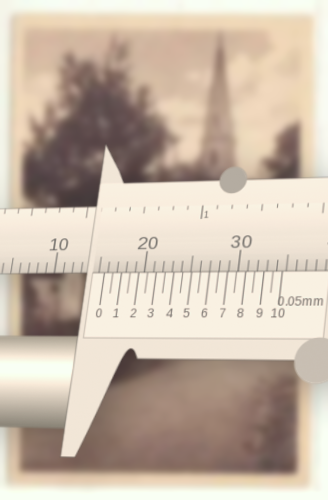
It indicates 15.6; mm
